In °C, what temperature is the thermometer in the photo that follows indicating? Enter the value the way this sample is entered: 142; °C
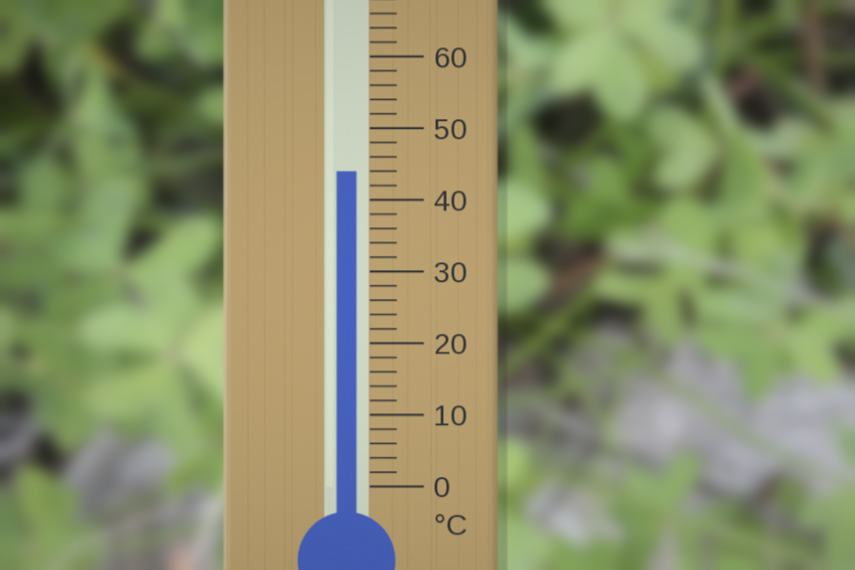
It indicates 44; °C
